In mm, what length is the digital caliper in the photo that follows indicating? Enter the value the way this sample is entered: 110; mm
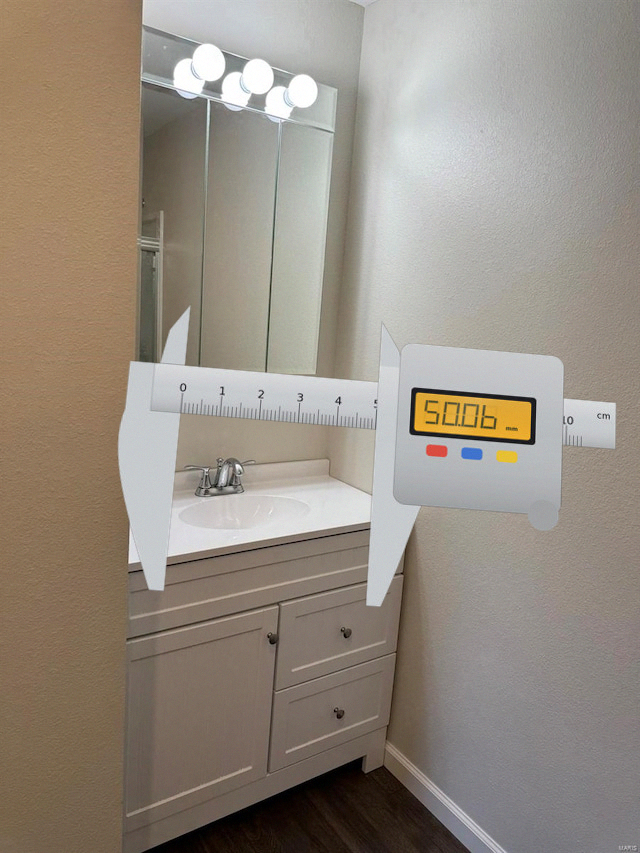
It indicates 50.06; mm
